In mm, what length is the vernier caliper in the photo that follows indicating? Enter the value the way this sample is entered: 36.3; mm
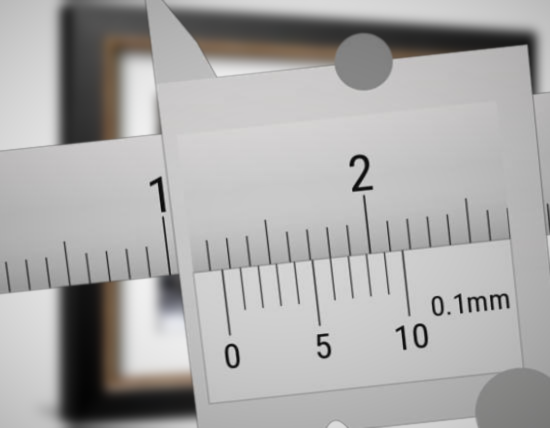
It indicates 12.6; mm
